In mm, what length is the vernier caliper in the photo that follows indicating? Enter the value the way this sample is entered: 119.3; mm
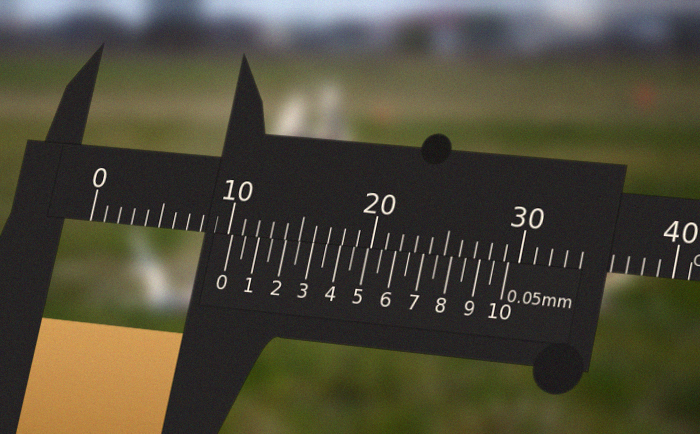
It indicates 10.3; mm
